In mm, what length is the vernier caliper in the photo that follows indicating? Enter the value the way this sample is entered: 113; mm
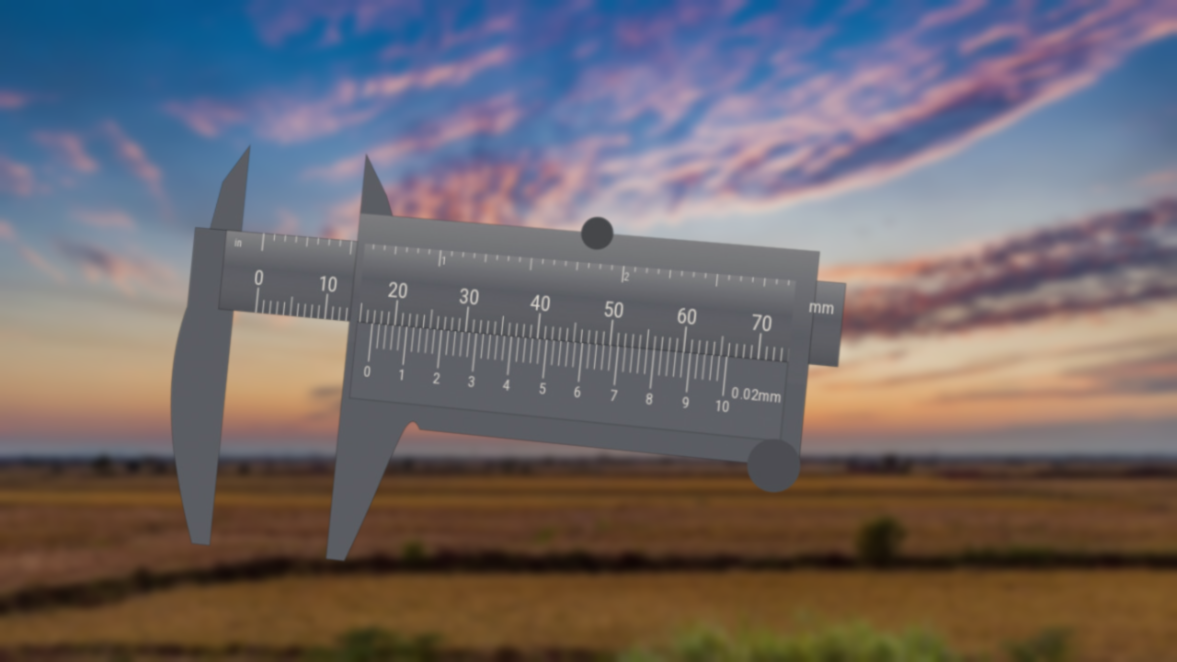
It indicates 16.8; mm
